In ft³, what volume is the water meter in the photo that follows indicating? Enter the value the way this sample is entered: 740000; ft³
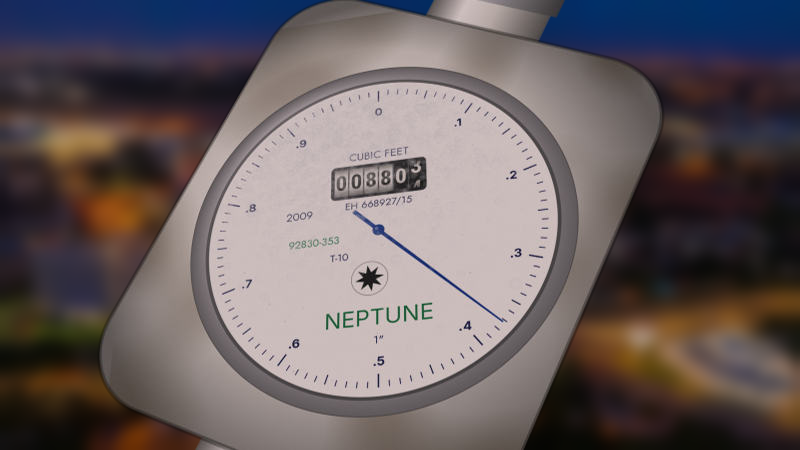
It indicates 8803.37; ft³
